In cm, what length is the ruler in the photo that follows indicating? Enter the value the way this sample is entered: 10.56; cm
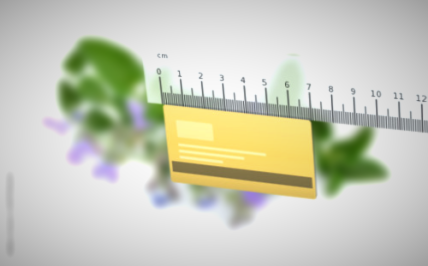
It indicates 7; cm
